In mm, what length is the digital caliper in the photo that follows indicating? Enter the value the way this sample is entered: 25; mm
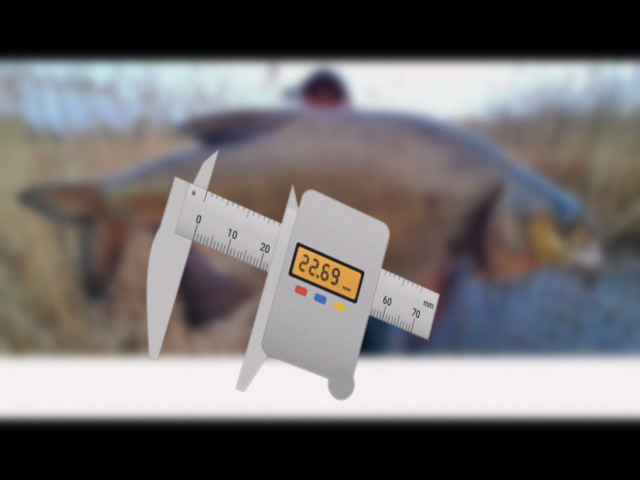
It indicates 22.69; mm
